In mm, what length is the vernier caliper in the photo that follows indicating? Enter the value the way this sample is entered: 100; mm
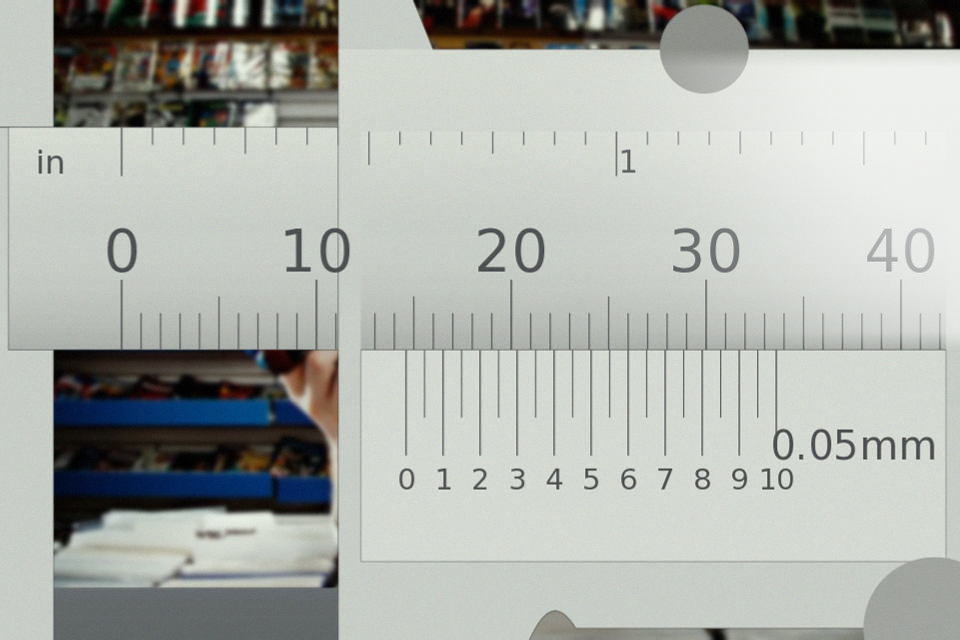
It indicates 14.6; mm
